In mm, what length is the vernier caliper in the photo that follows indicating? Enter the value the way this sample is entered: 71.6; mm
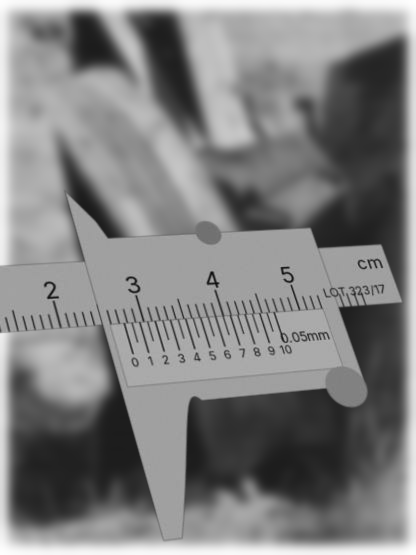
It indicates 27.6; mm
